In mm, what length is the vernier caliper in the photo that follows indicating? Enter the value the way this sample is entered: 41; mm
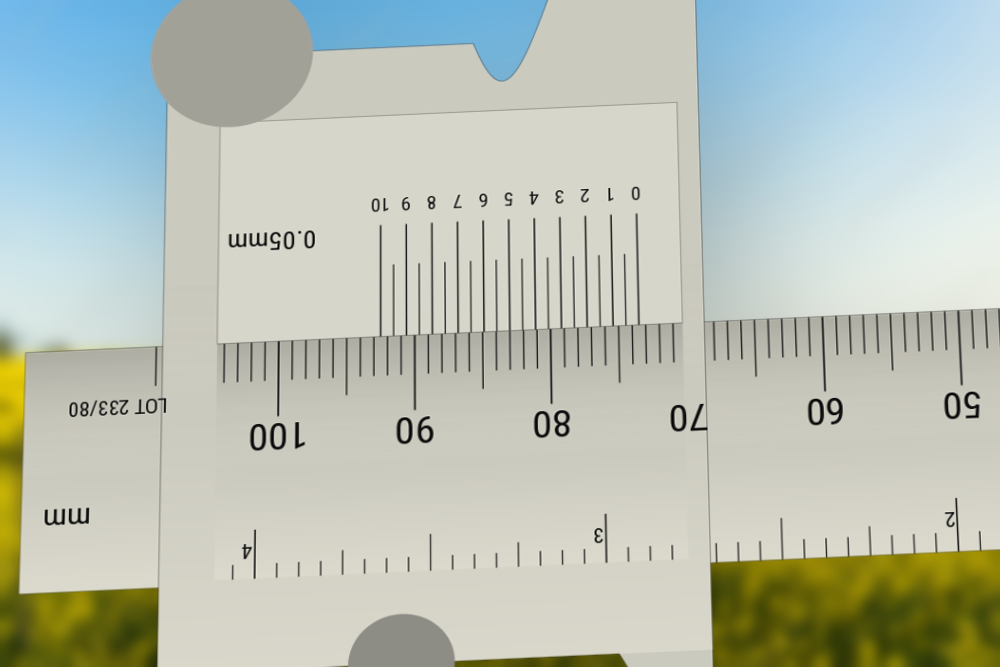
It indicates 73.5; mm
